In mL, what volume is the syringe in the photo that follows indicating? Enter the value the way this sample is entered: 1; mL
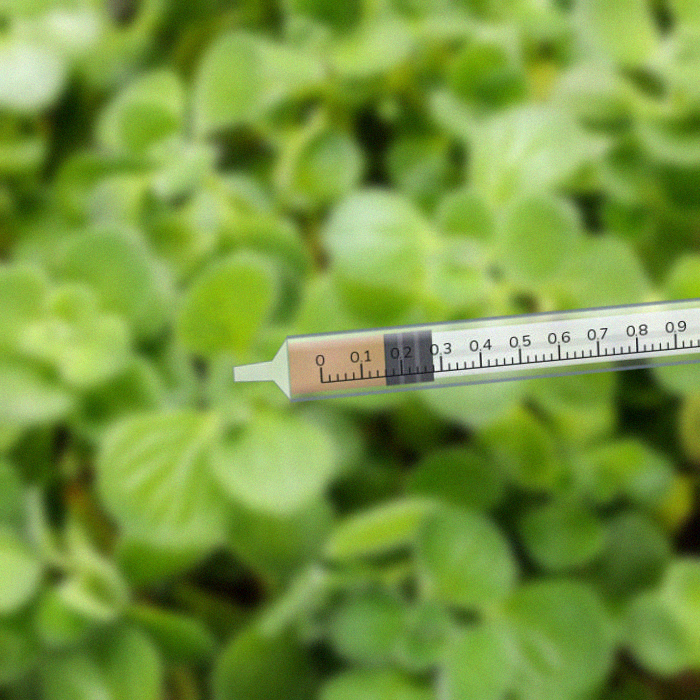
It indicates 0.16; mL
